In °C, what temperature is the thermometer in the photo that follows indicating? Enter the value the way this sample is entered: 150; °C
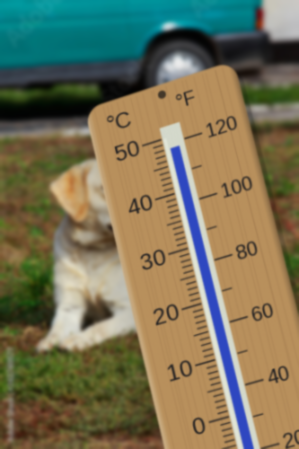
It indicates 48; °C
